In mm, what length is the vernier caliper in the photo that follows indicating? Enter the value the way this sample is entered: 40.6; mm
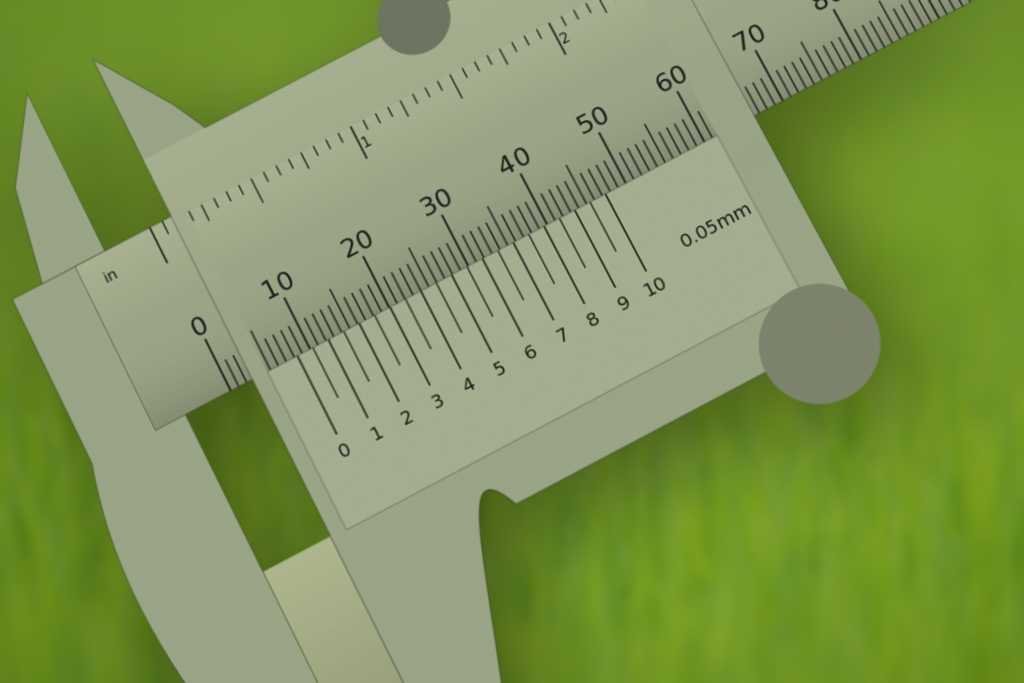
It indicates 8.4; mm
